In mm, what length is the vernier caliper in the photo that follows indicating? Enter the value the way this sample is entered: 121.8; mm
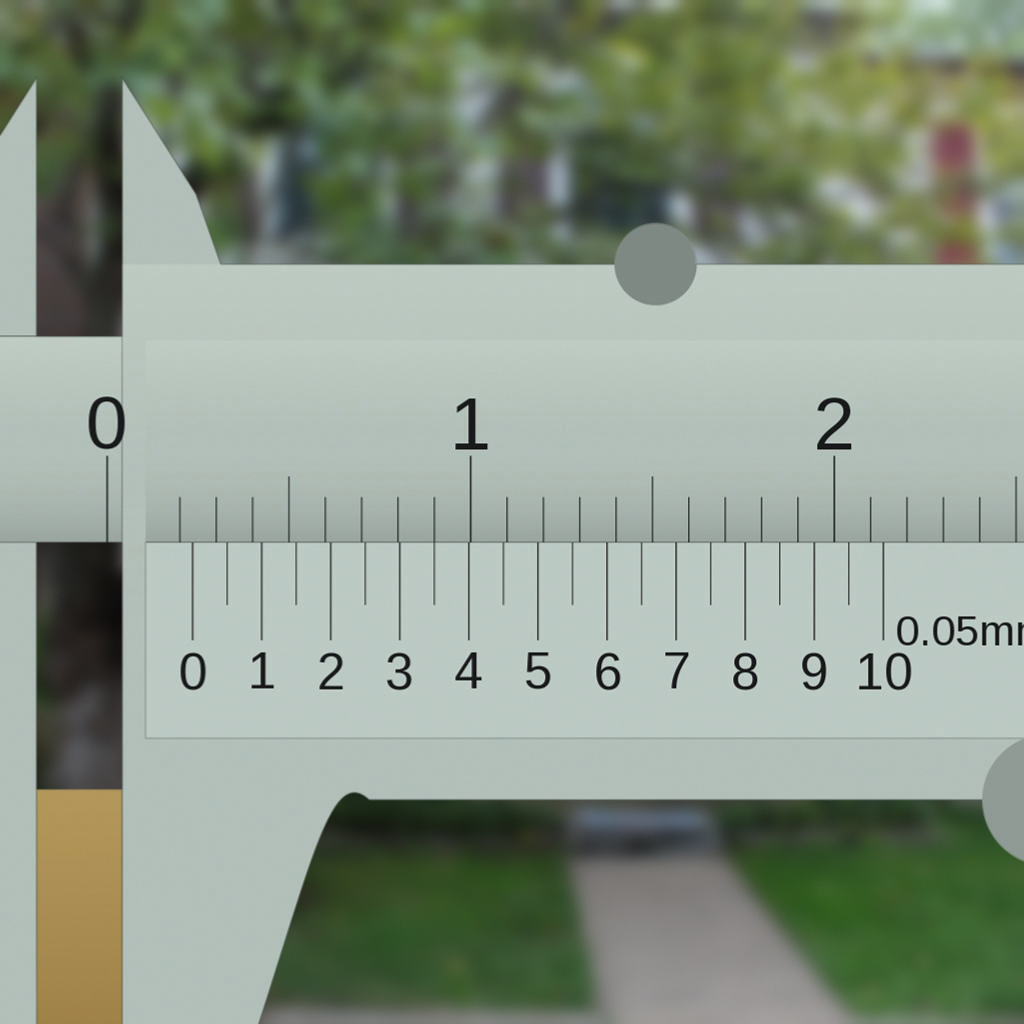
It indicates 2.35; mm
